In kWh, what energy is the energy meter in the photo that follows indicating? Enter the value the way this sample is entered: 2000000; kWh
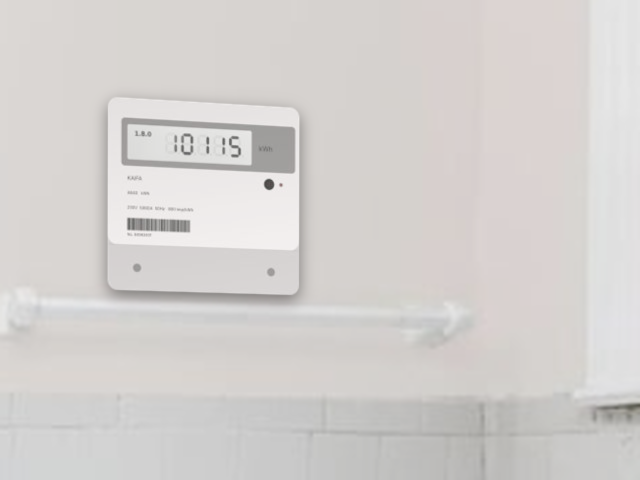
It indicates 10115; kWh
